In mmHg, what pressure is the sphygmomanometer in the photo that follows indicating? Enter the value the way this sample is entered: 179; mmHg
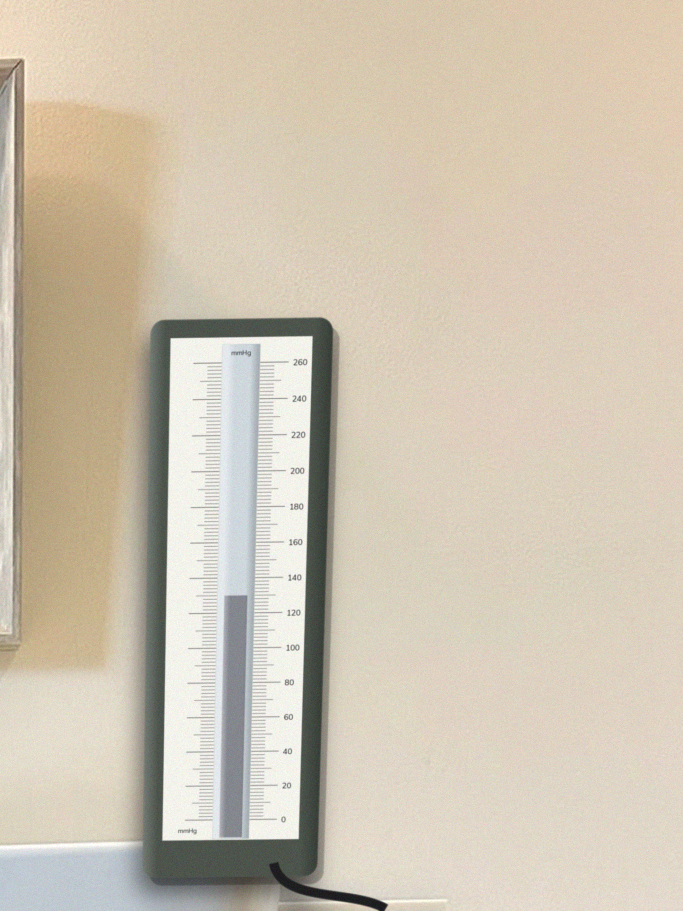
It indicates 130; mmHg
